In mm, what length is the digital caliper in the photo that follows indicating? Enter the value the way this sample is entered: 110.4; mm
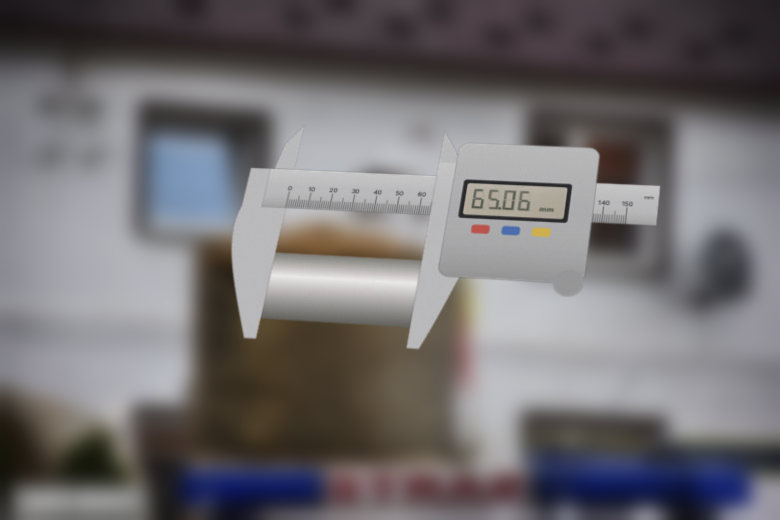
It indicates 65.06; mm
